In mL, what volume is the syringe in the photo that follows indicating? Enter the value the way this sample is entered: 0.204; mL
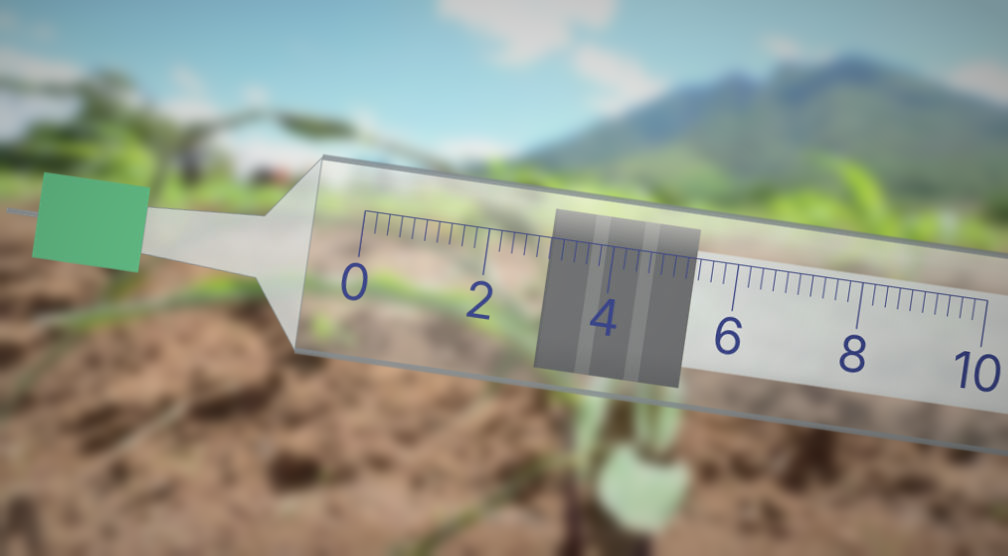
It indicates 3; mL
